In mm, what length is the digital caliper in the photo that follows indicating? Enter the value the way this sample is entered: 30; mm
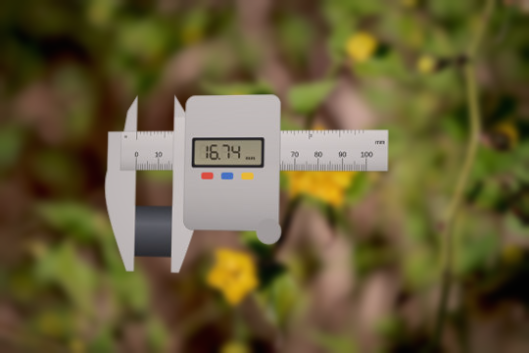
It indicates 16.74; mm
